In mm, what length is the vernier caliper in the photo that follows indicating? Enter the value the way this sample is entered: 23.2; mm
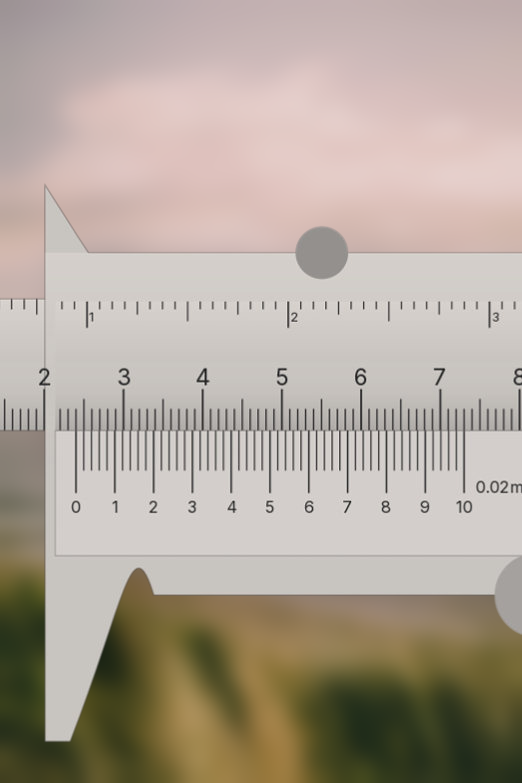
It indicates 24.0; mm
